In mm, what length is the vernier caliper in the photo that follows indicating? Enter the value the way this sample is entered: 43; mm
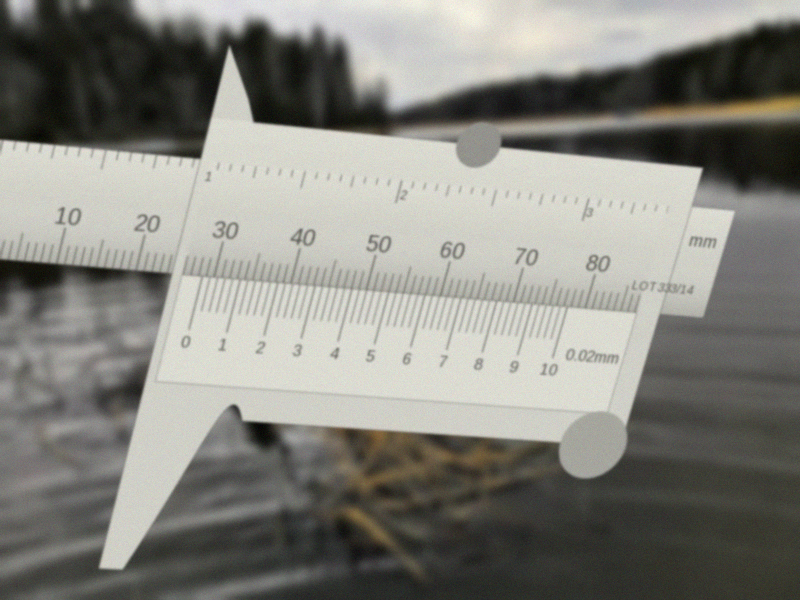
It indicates 28.5; mm
